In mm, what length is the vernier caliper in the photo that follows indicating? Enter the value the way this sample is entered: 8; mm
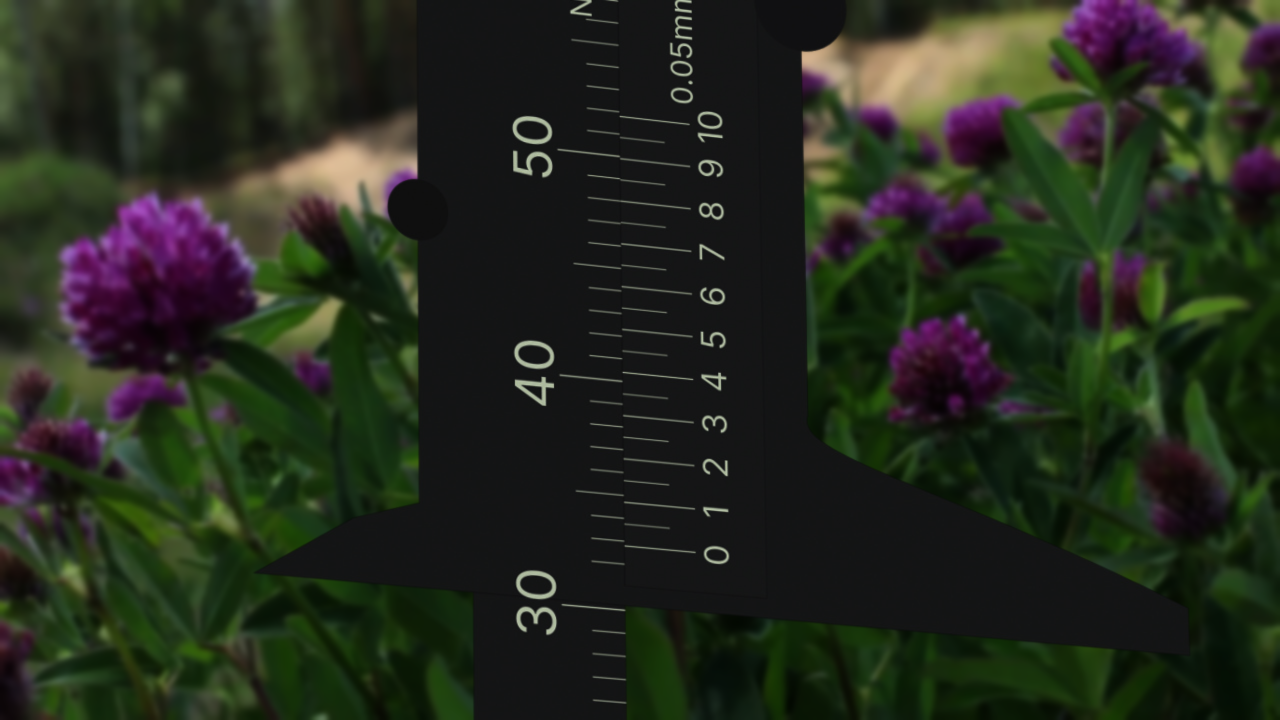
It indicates 32.8; mm
